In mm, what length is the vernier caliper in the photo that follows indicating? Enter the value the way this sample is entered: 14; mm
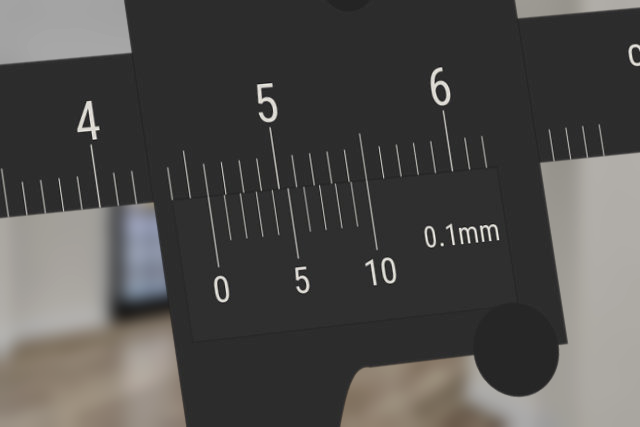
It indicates 46.0; mm
